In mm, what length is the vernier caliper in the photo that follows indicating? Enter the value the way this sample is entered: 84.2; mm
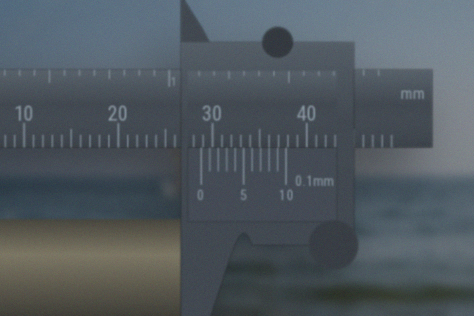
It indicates 28.8; mm
